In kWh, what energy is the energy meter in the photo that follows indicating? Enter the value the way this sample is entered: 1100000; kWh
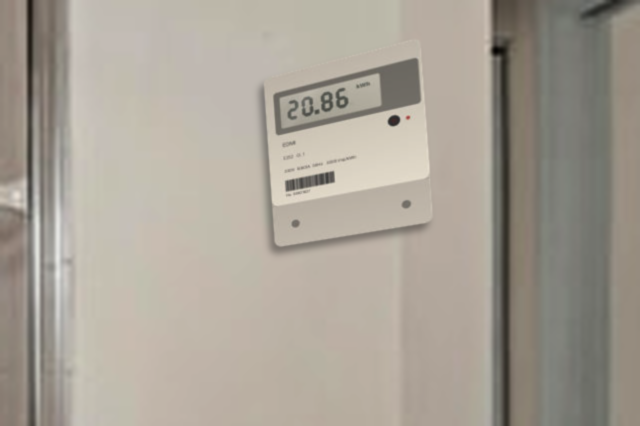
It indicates 20.86; kWh
